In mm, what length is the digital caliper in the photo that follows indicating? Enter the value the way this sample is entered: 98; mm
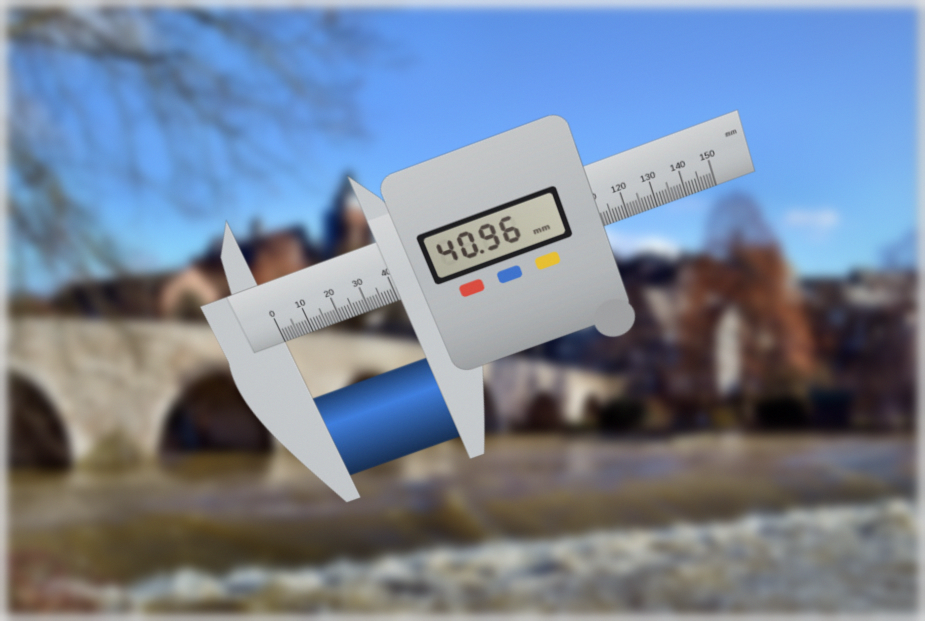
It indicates 40.96; mm
